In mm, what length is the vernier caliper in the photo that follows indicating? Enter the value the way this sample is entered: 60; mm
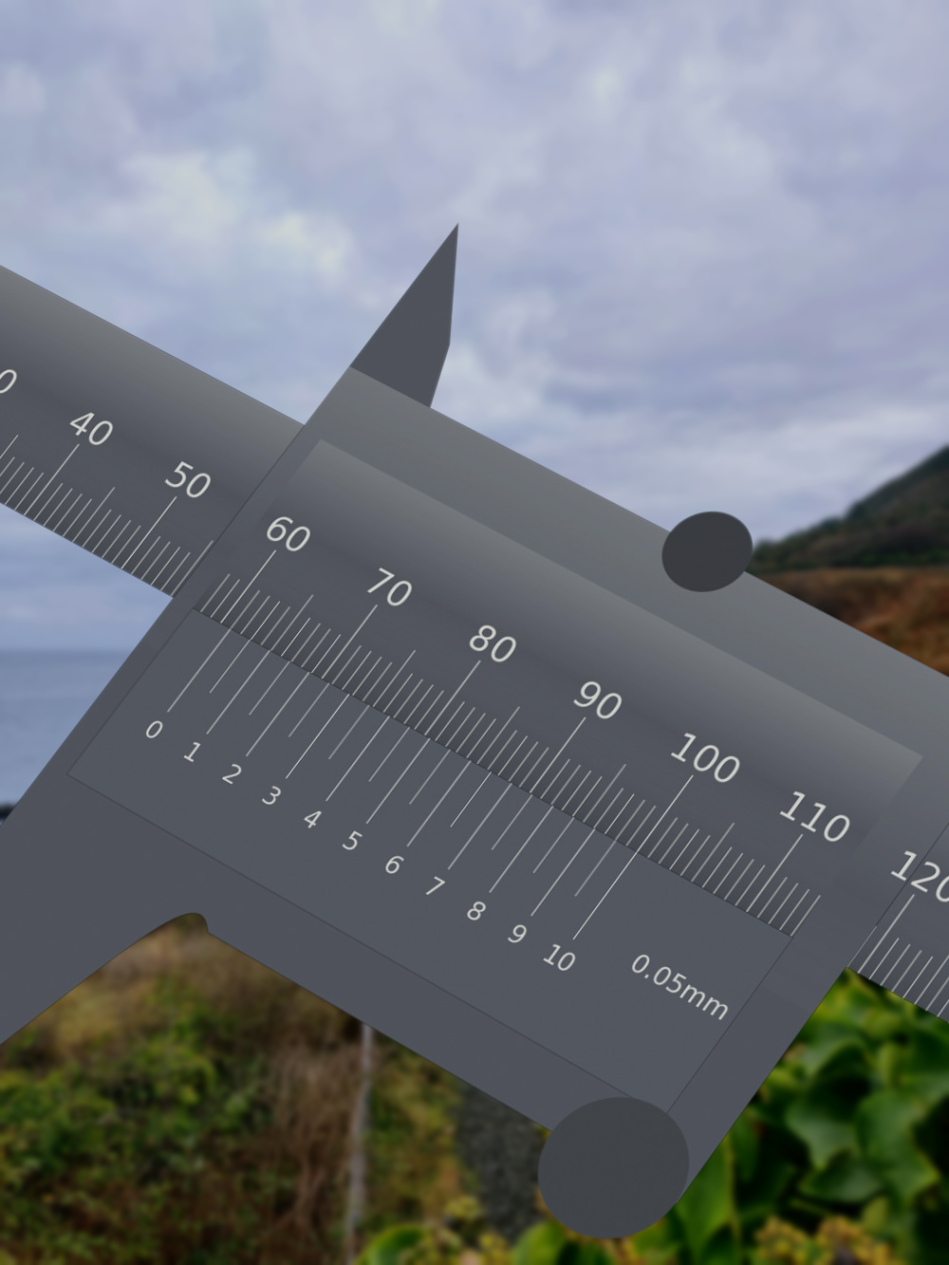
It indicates 61.0; mm
